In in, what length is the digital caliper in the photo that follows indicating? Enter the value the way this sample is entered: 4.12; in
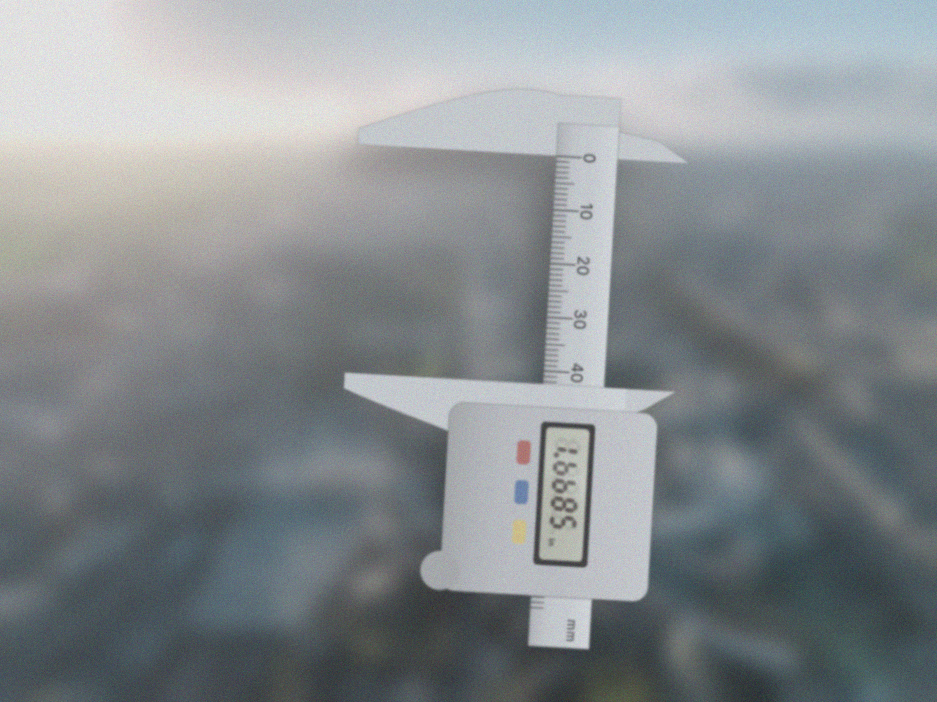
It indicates 1.6685; in
